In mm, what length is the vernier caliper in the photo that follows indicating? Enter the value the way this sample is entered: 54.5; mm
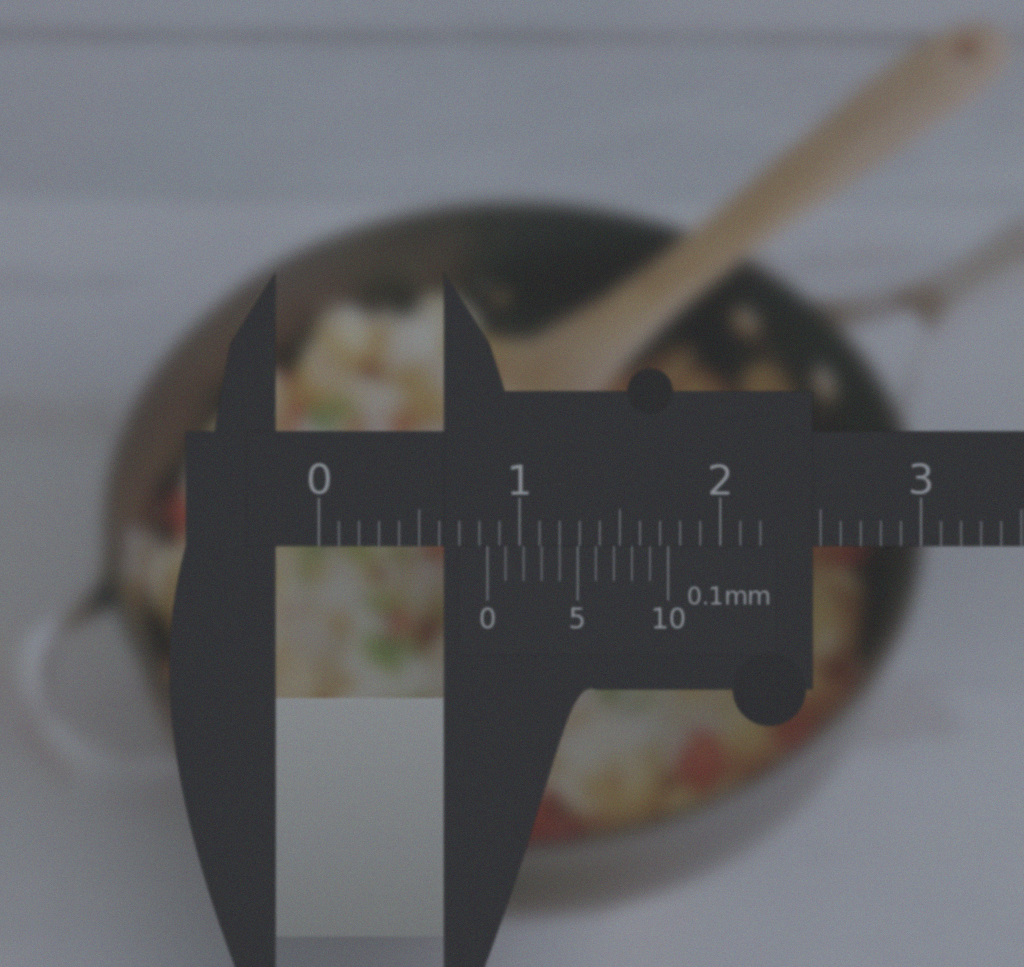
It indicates 8.4; mm
